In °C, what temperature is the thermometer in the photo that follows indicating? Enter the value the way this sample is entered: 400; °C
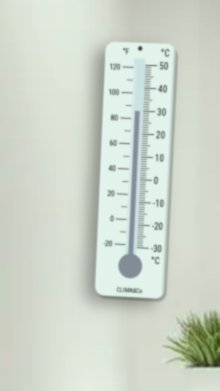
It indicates 30; °C
